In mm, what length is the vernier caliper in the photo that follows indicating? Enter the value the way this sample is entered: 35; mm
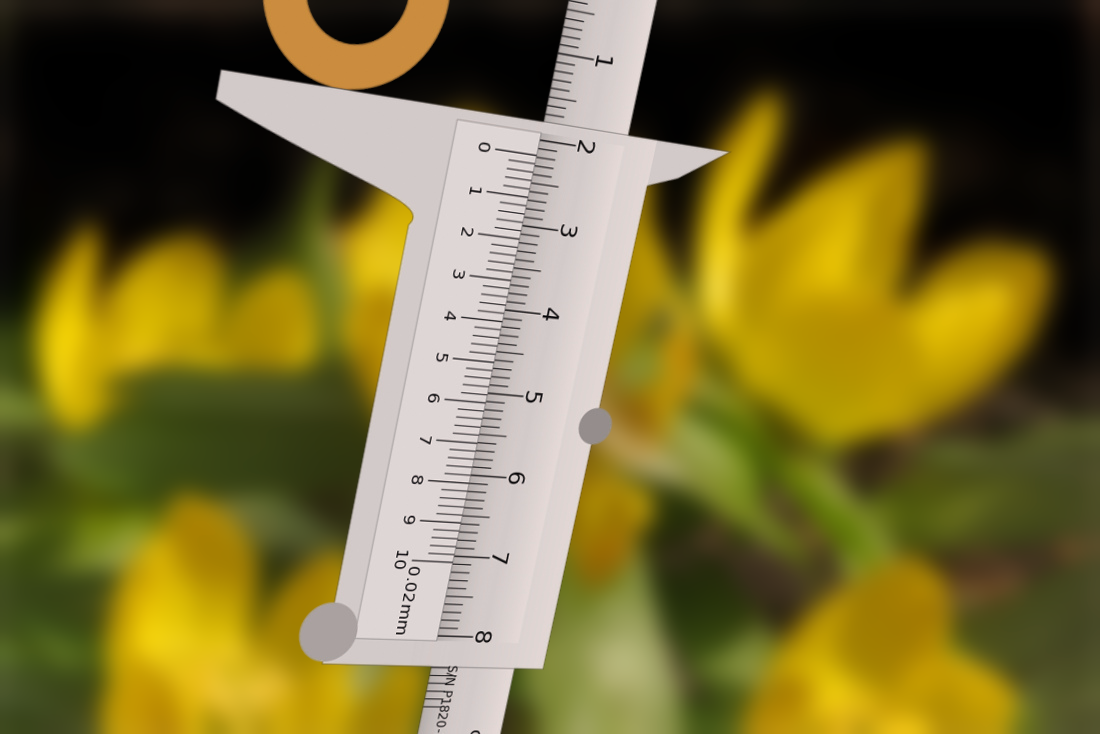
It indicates 21.8; mm
